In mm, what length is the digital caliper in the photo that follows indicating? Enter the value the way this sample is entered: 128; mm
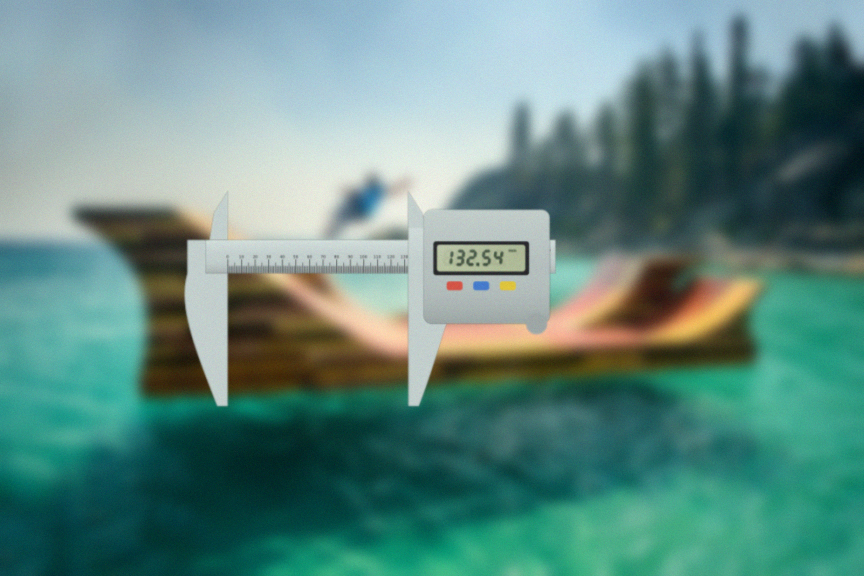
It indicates 132.54; mm
